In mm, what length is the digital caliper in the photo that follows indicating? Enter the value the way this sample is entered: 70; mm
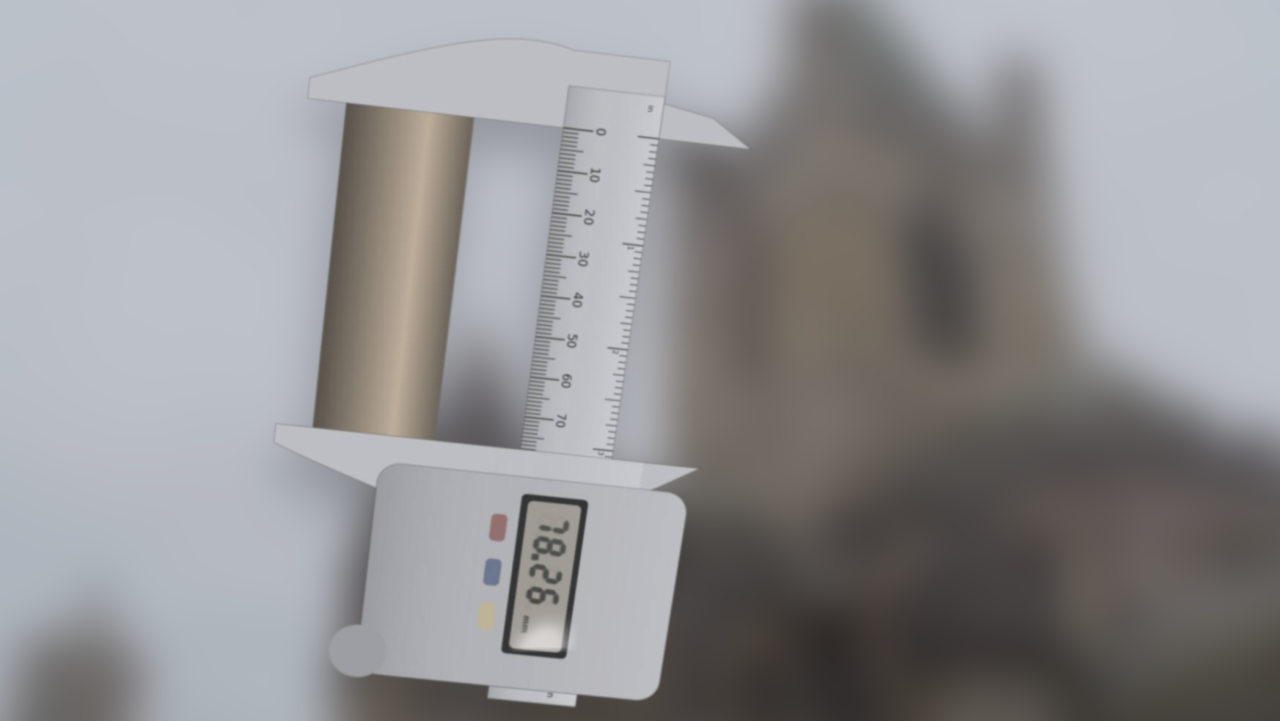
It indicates 78.26; mm
